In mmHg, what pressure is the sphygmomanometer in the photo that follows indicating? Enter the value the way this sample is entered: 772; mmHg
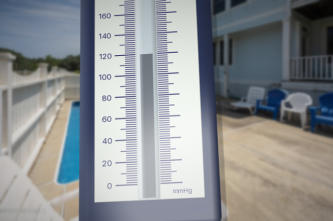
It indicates 120; mmHg
